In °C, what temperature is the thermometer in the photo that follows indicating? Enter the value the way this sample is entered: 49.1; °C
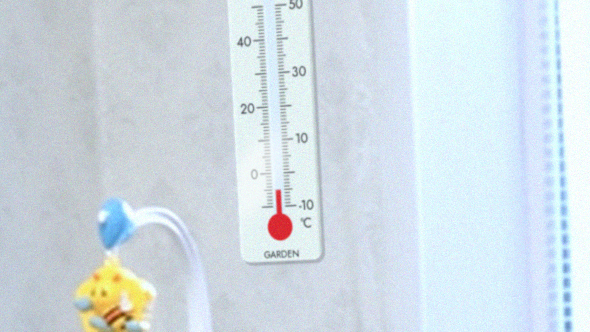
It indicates -5; °C
